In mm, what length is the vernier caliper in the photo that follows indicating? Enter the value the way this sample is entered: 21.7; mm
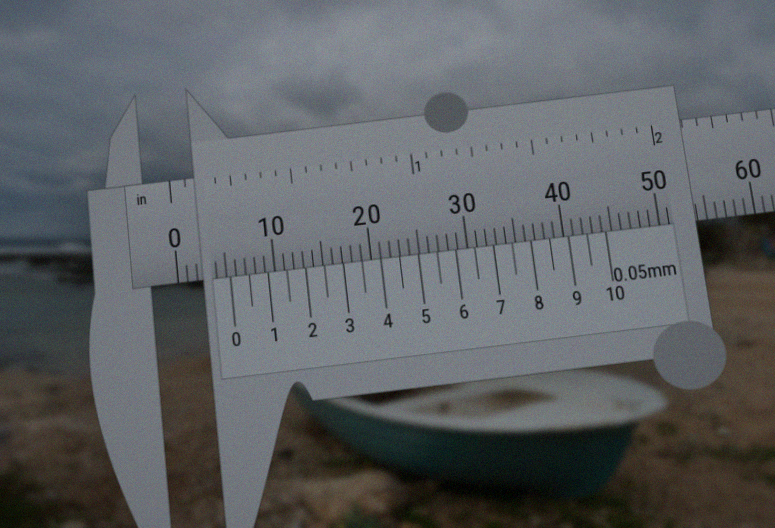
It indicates 5.4; mm
